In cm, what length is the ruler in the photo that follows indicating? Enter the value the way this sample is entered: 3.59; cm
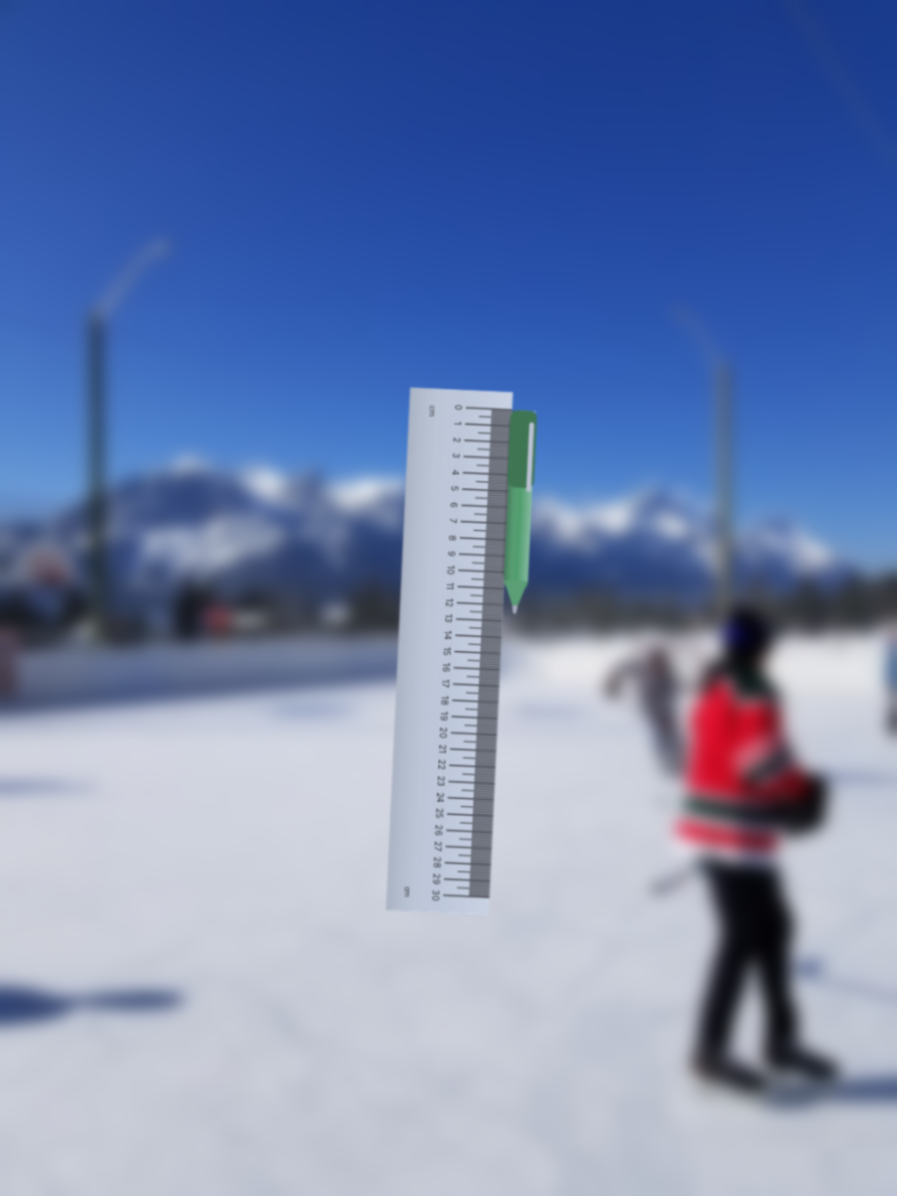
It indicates 12.5; cm
